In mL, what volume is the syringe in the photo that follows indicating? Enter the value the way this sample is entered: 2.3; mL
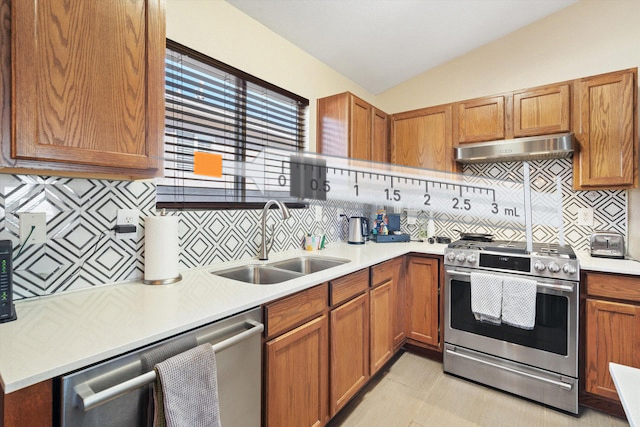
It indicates 0.1; mL
